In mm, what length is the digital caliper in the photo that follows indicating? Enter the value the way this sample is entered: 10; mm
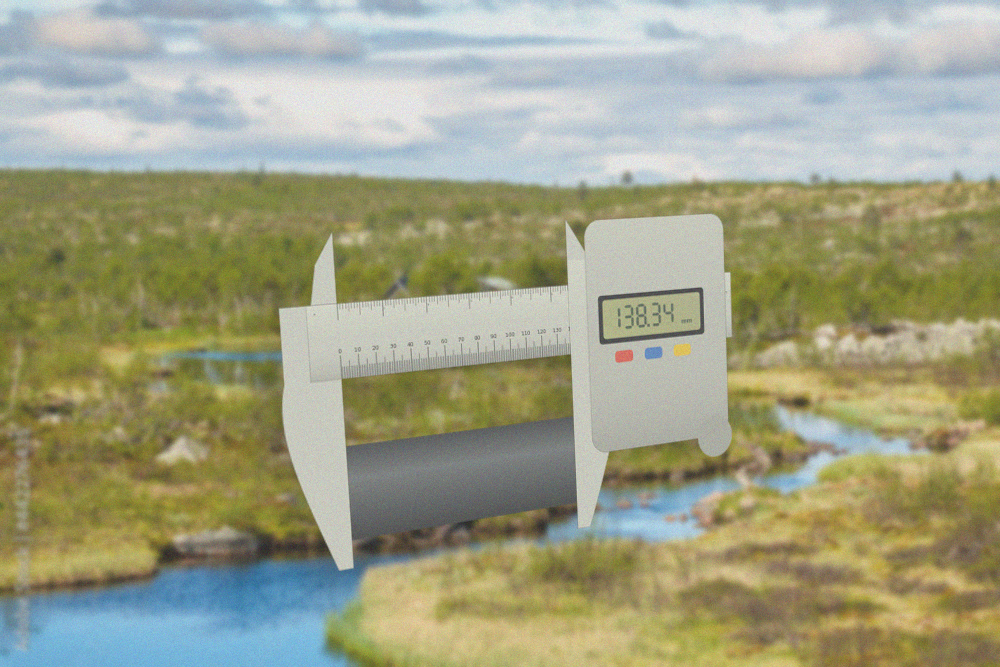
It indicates 138.34; mm
